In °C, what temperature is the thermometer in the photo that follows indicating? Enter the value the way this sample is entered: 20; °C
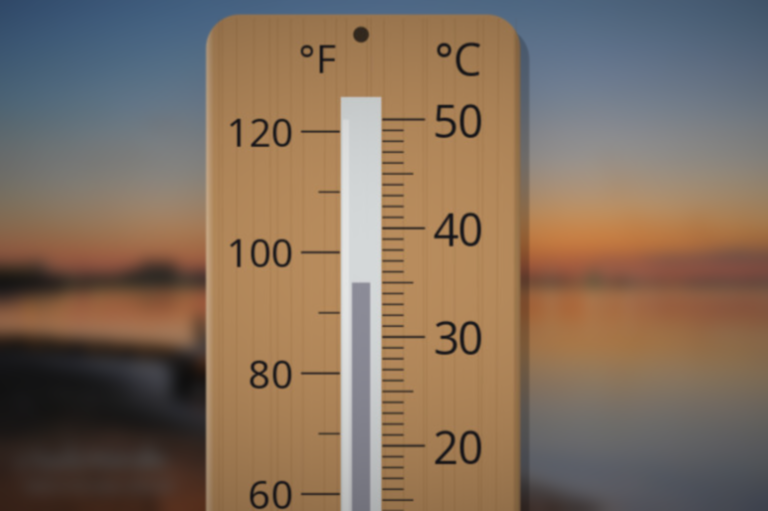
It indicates 35; °C
